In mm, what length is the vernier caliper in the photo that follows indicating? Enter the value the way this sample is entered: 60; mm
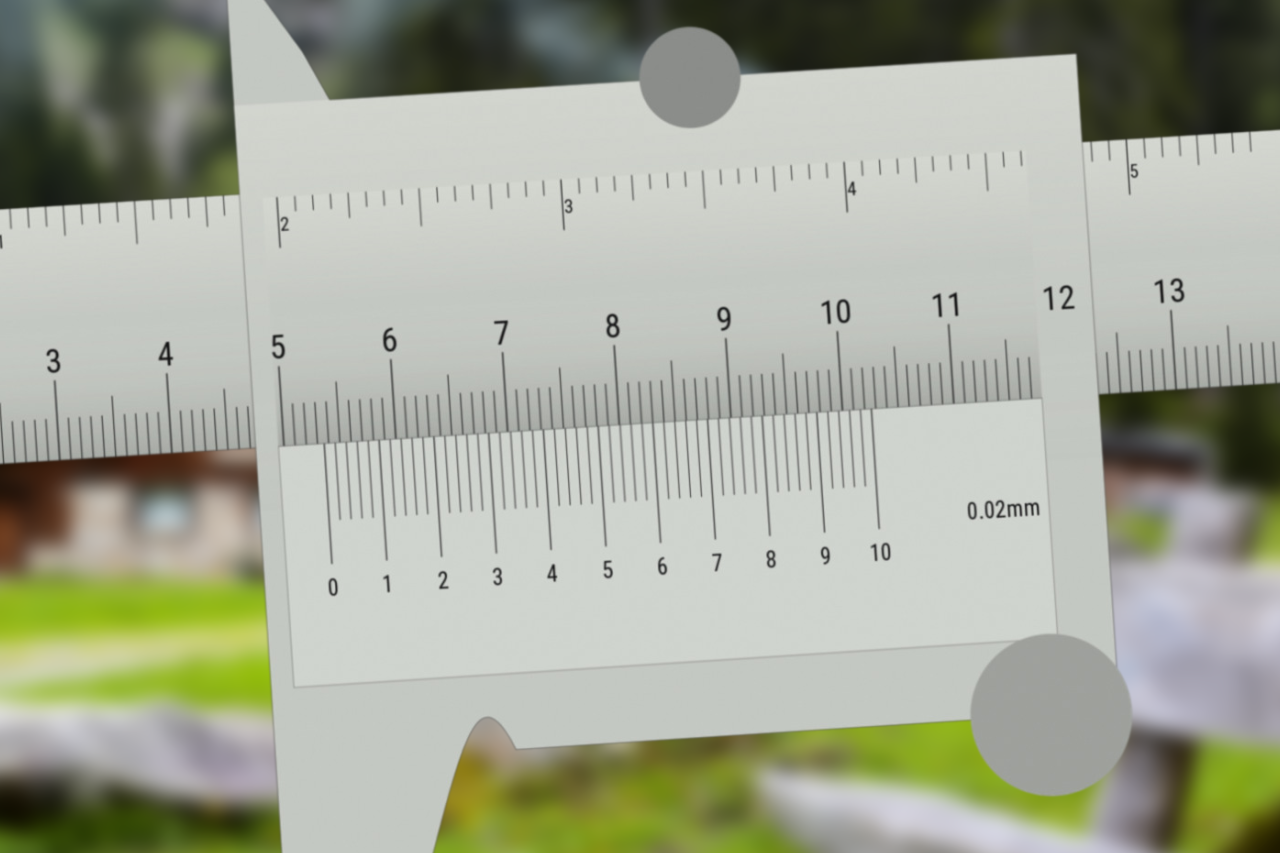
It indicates 53.6; mm
